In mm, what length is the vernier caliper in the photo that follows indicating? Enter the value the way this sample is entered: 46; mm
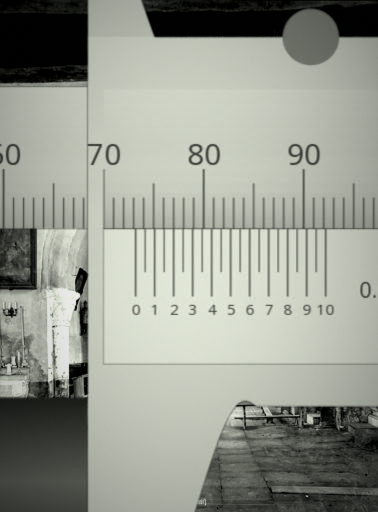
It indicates 73.2; mm
